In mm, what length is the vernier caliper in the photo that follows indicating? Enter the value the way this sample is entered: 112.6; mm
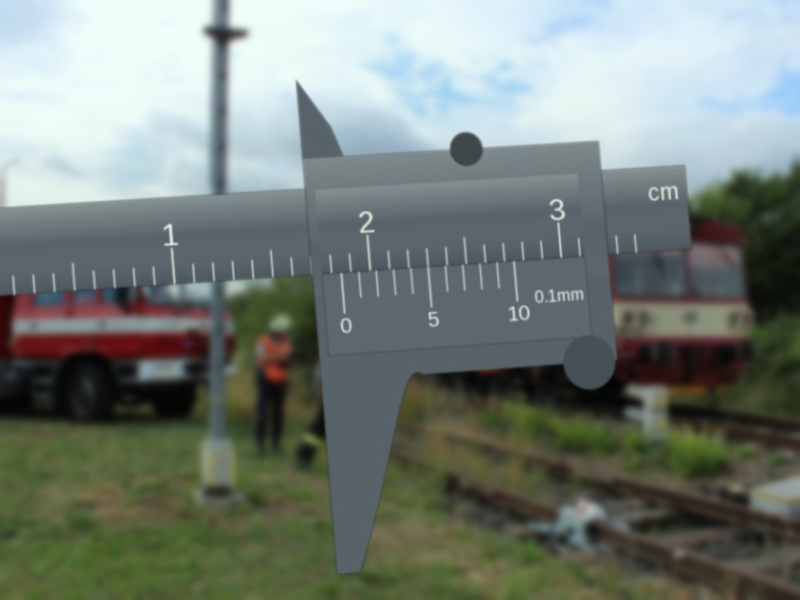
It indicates 18.5; mm
